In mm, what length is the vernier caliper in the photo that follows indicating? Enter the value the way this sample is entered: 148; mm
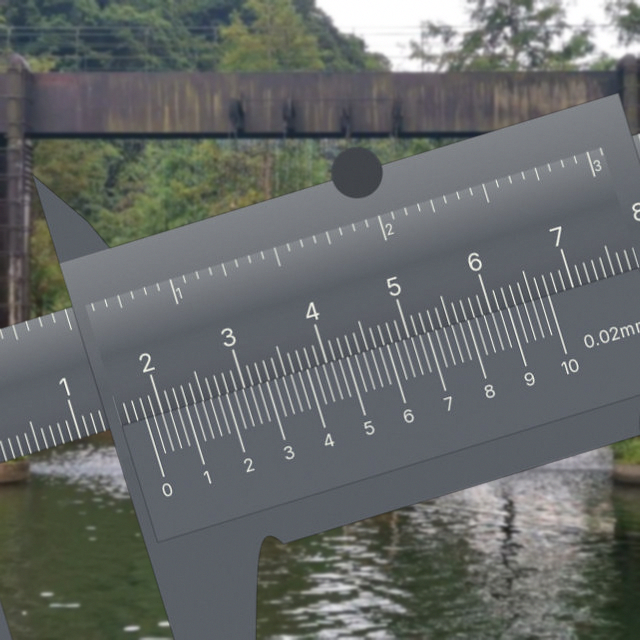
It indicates 18.0; mm
